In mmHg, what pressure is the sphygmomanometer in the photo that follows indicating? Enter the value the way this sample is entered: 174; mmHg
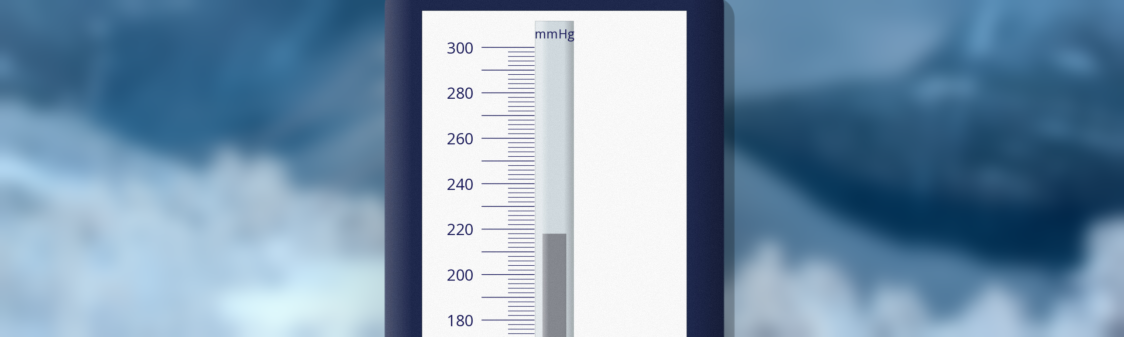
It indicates 218; mmHg
